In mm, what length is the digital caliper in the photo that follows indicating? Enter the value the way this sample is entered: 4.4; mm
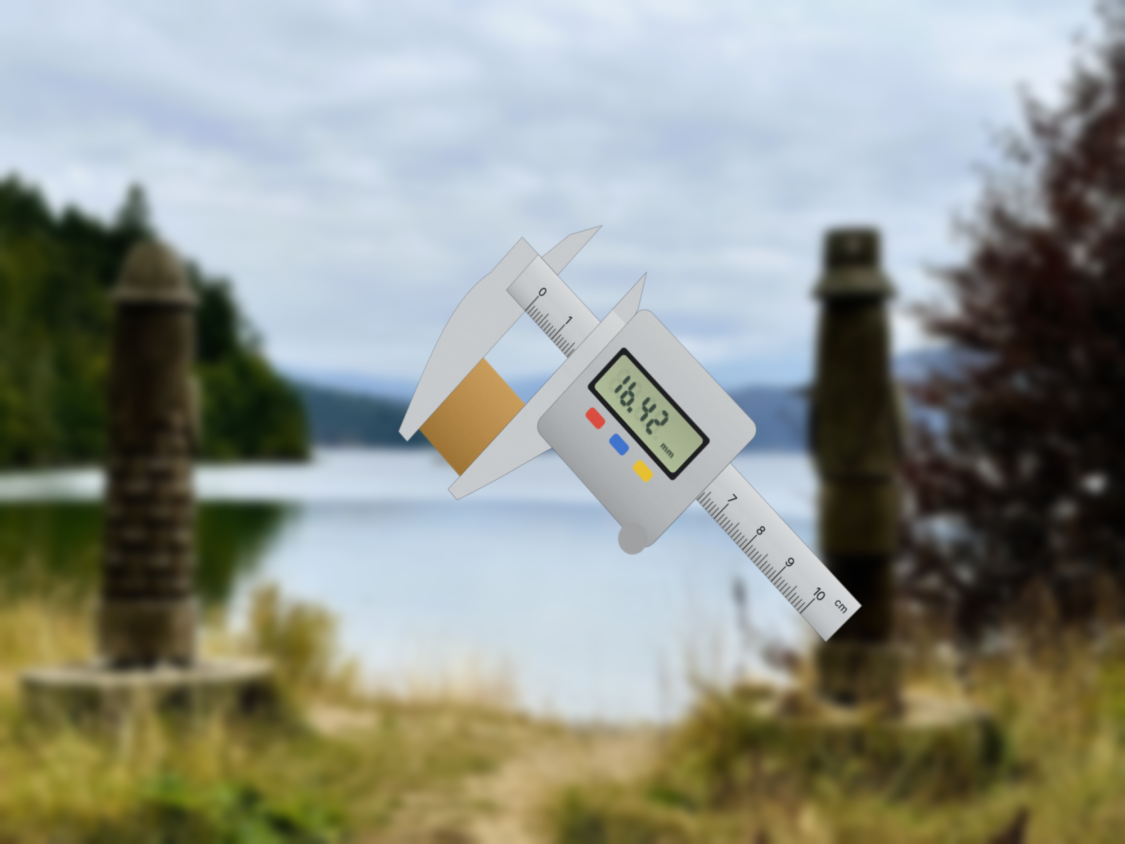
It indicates 16.42; mm
